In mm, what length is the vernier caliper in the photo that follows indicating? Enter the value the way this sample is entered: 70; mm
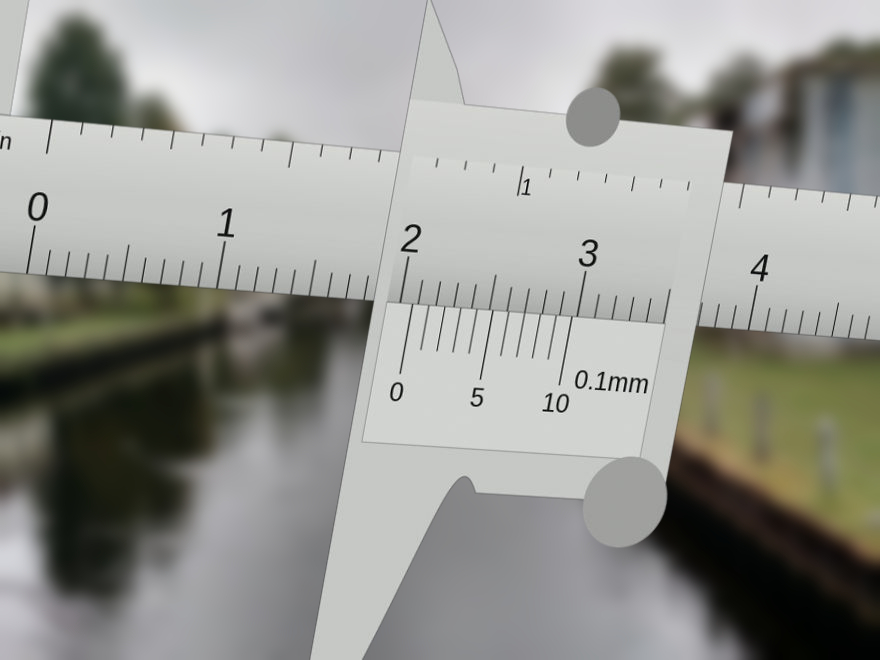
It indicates 20.7; mm
